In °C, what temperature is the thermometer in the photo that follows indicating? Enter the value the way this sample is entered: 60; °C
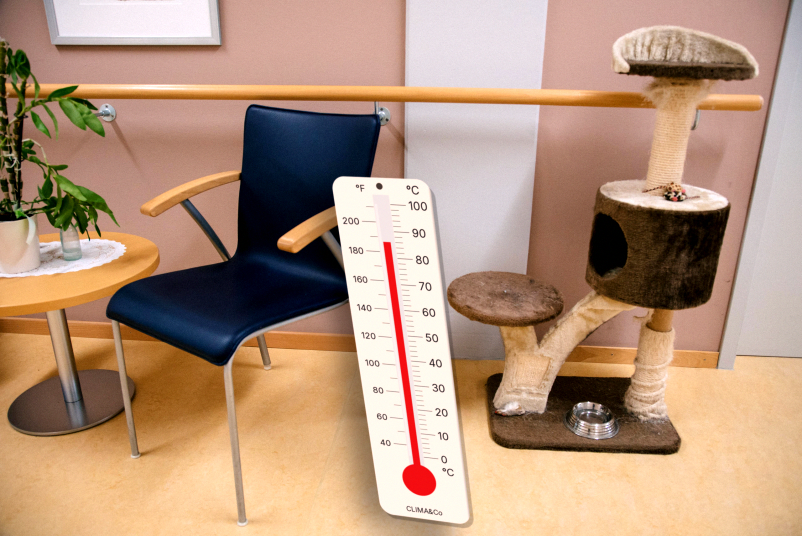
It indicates 86; °C
